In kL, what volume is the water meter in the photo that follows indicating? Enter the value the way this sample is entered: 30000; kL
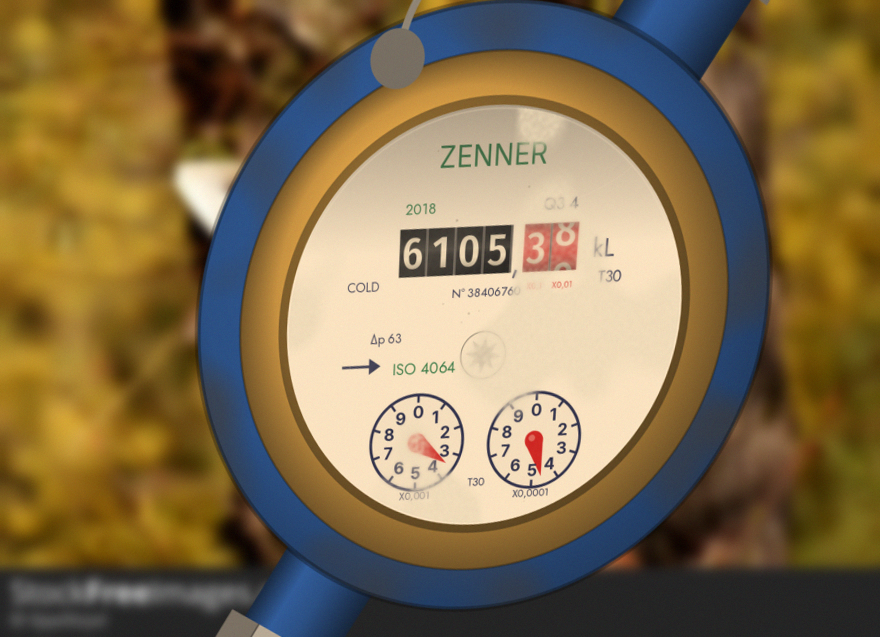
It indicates 6105.3834; kL
